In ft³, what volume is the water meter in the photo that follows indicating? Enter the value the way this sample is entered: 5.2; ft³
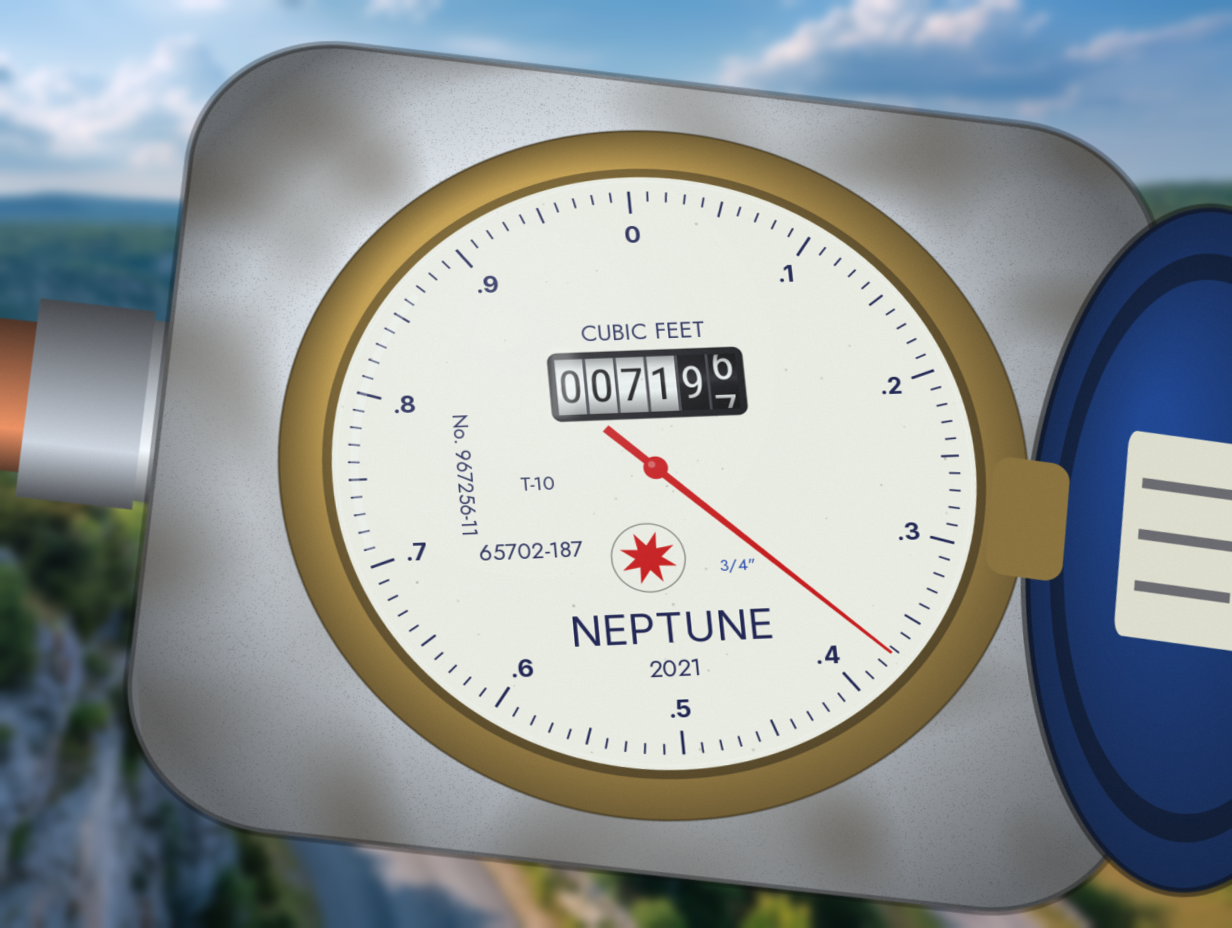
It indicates 7196.37; ft³
